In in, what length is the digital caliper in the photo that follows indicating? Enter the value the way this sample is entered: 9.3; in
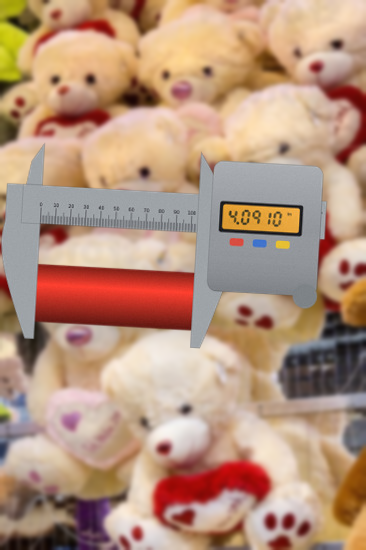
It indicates 4.0910; in
